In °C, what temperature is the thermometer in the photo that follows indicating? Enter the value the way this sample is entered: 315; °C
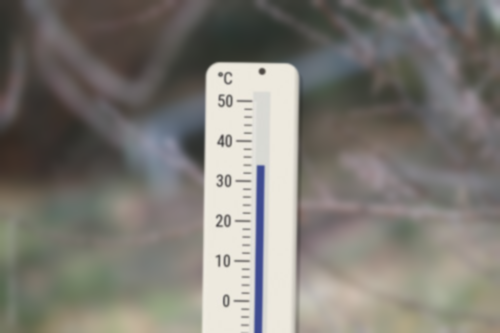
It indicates 34; °C
